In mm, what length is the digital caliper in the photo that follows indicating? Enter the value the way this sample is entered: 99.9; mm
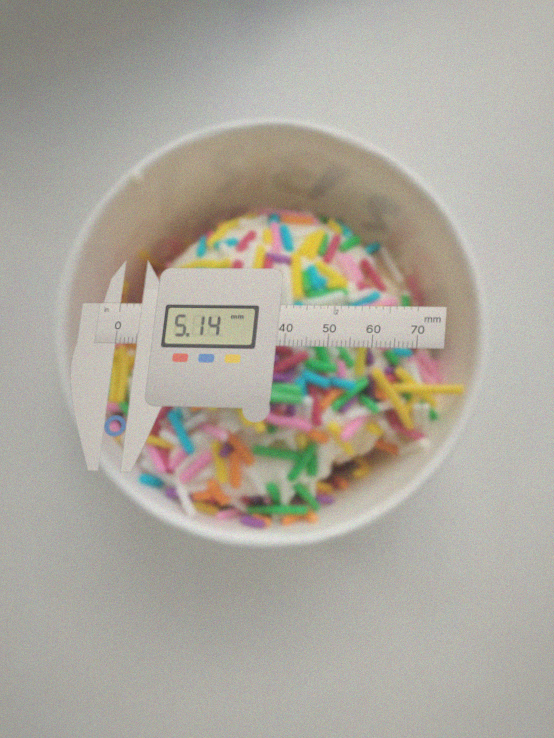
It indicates 5.14; mm
